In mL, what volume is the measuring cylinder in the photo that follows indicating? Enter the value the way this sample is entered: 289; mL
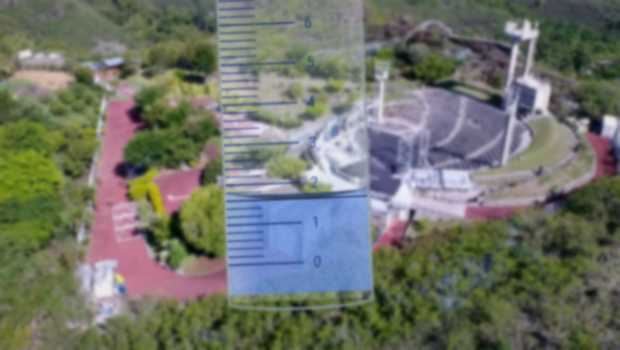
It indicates 1.6; mL
